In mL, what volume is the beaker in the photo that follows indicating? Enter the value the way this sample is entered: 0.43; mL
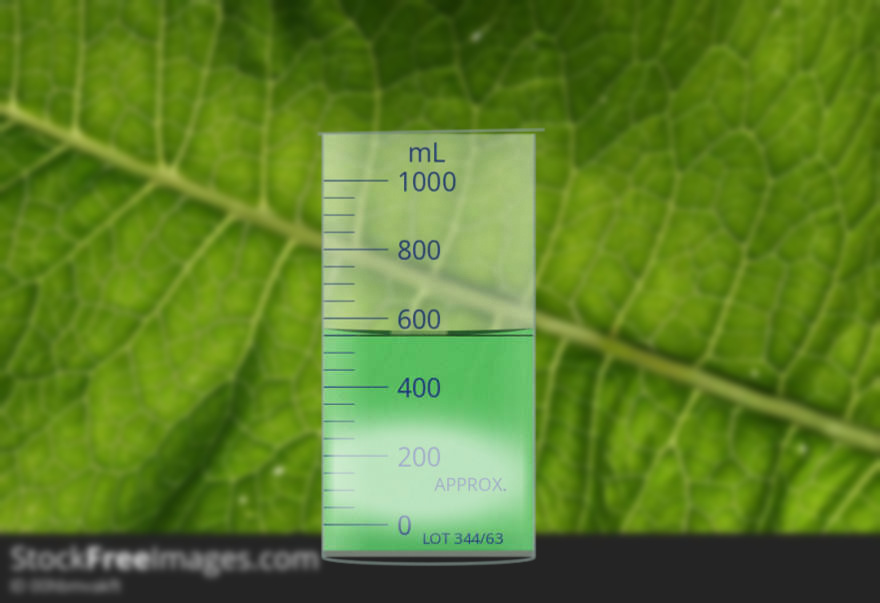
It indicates 550; mL
